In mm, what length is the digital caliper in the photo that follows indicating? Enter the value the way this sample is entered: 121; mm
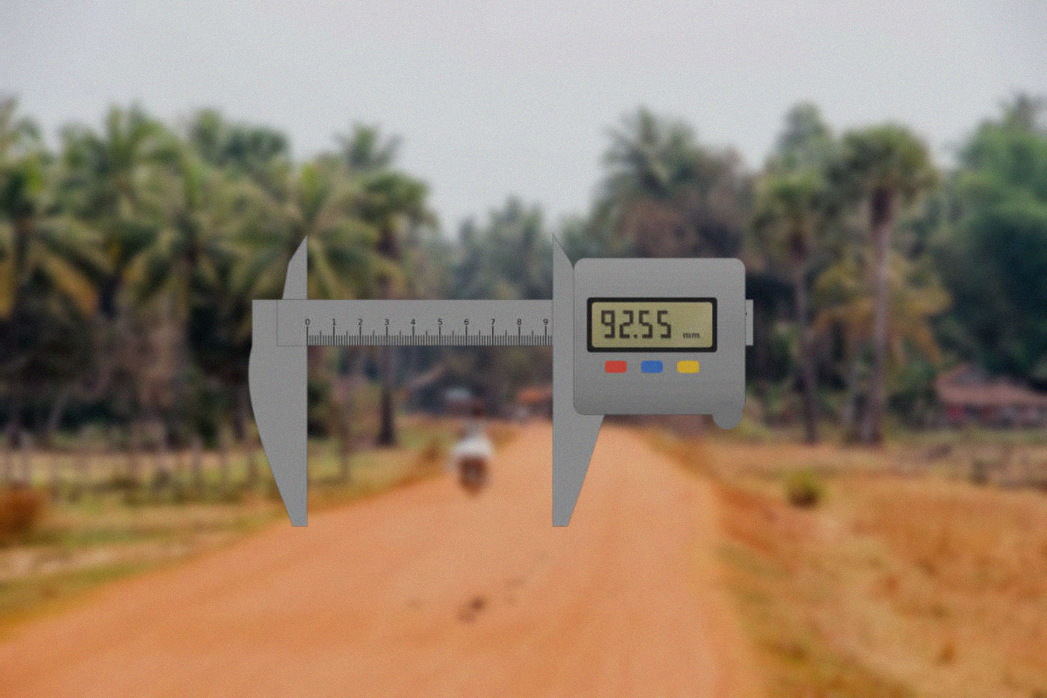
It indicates 92.55; mm
